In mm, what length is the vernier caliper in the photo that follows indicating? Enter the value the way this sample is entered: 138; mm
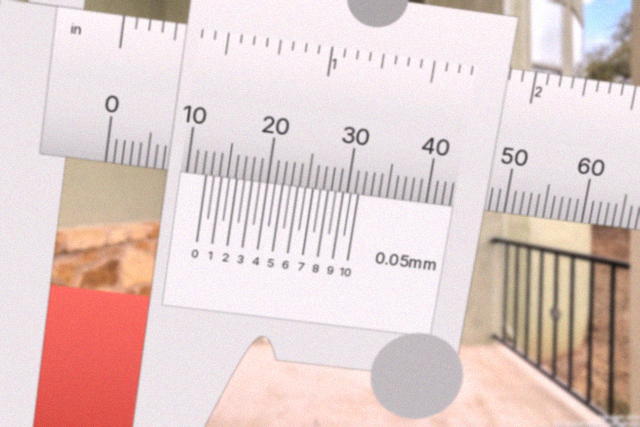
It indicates 12.4; mm
